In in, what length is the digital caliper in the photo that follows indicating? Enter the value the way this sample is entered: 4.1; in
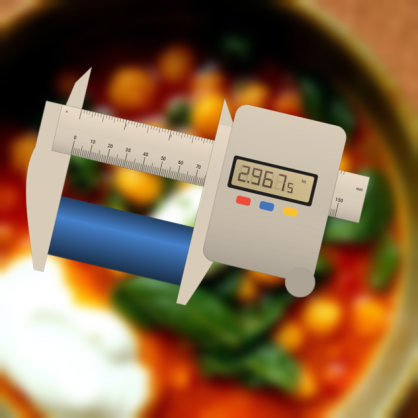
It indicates 2.9675; in
